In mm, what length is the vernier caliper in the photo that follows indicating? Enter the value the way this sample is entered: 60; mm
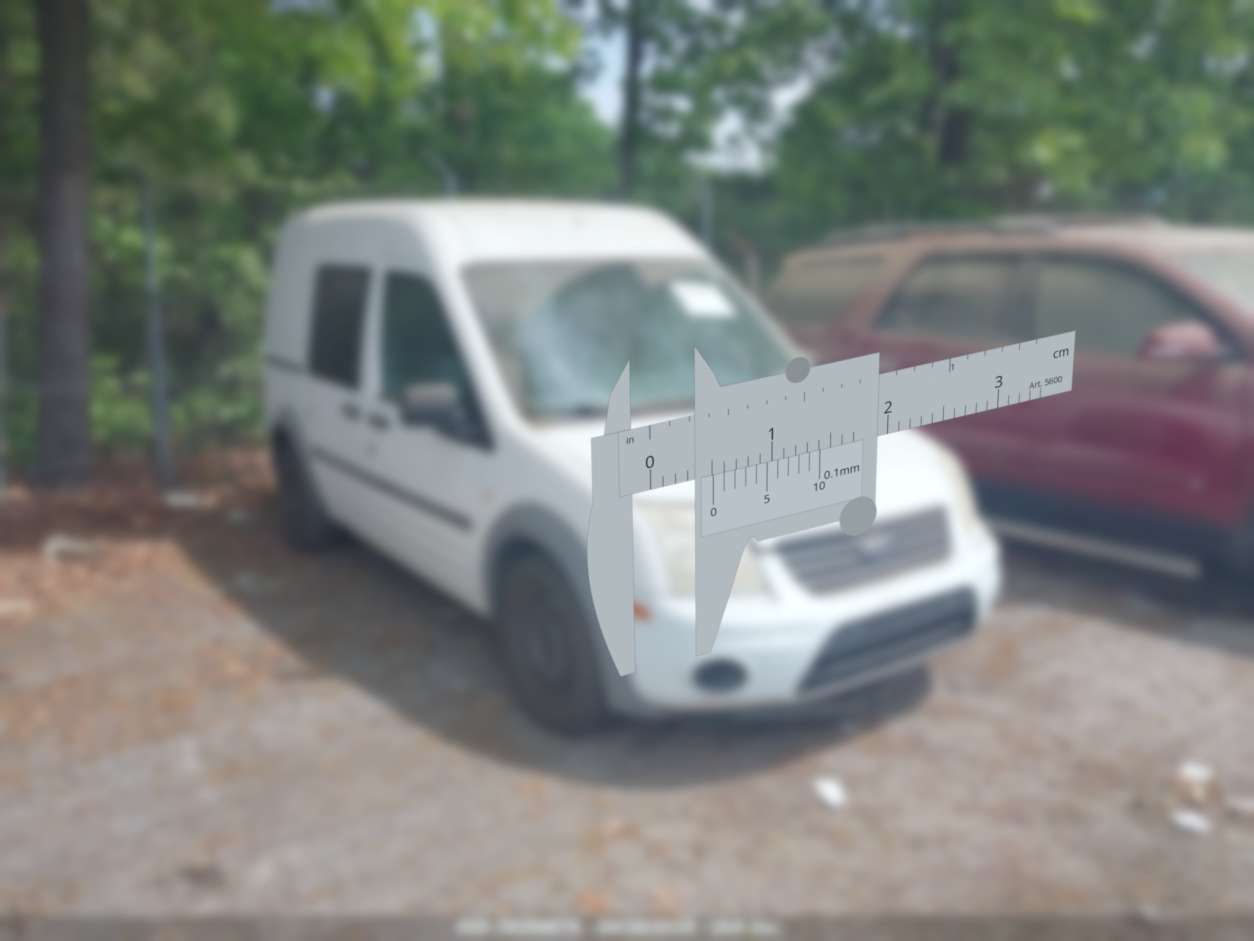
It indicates 5.1; mm
